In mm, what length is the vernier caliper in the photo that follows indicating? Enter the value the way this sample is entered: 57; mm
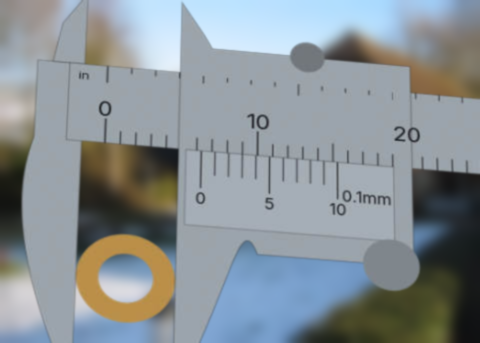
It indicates 6.3; mm
